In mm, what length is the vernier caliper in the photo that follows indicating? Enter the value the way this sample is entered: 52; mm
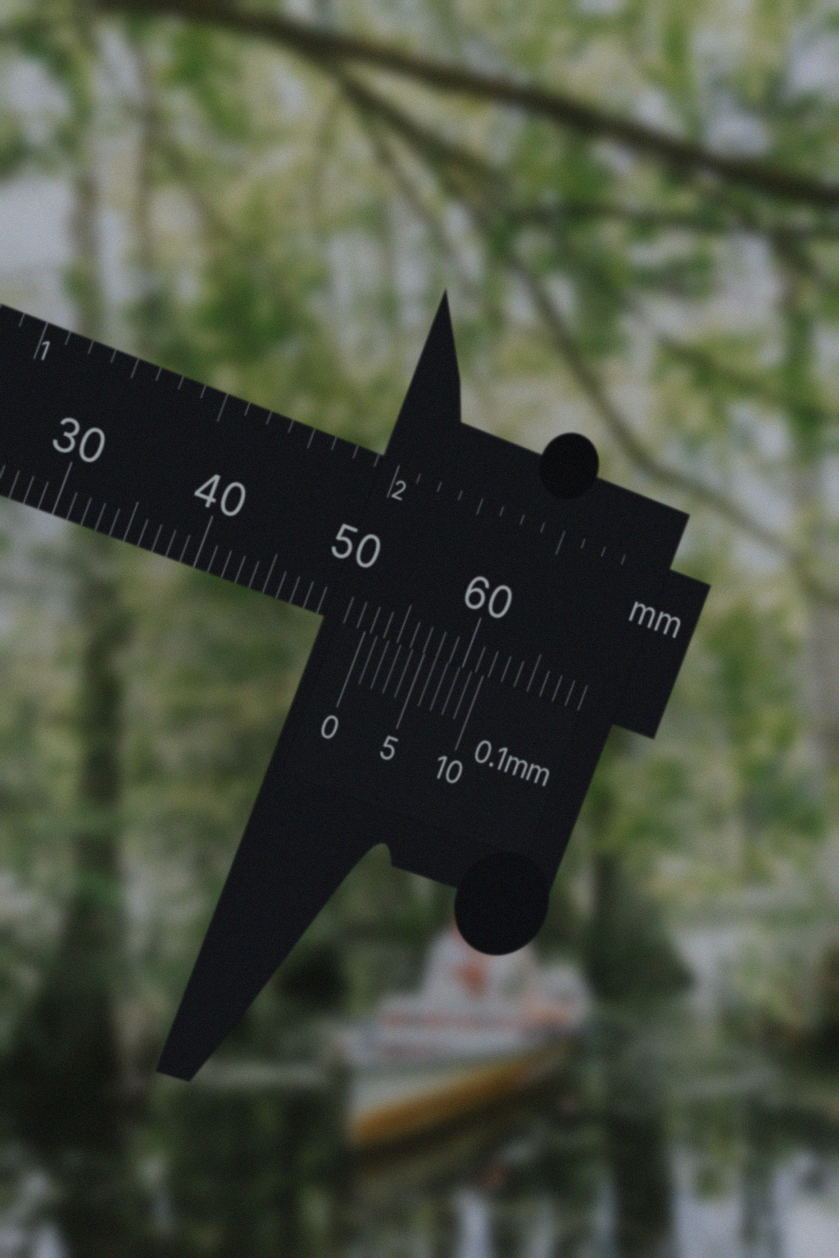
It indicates 52.6; mm
